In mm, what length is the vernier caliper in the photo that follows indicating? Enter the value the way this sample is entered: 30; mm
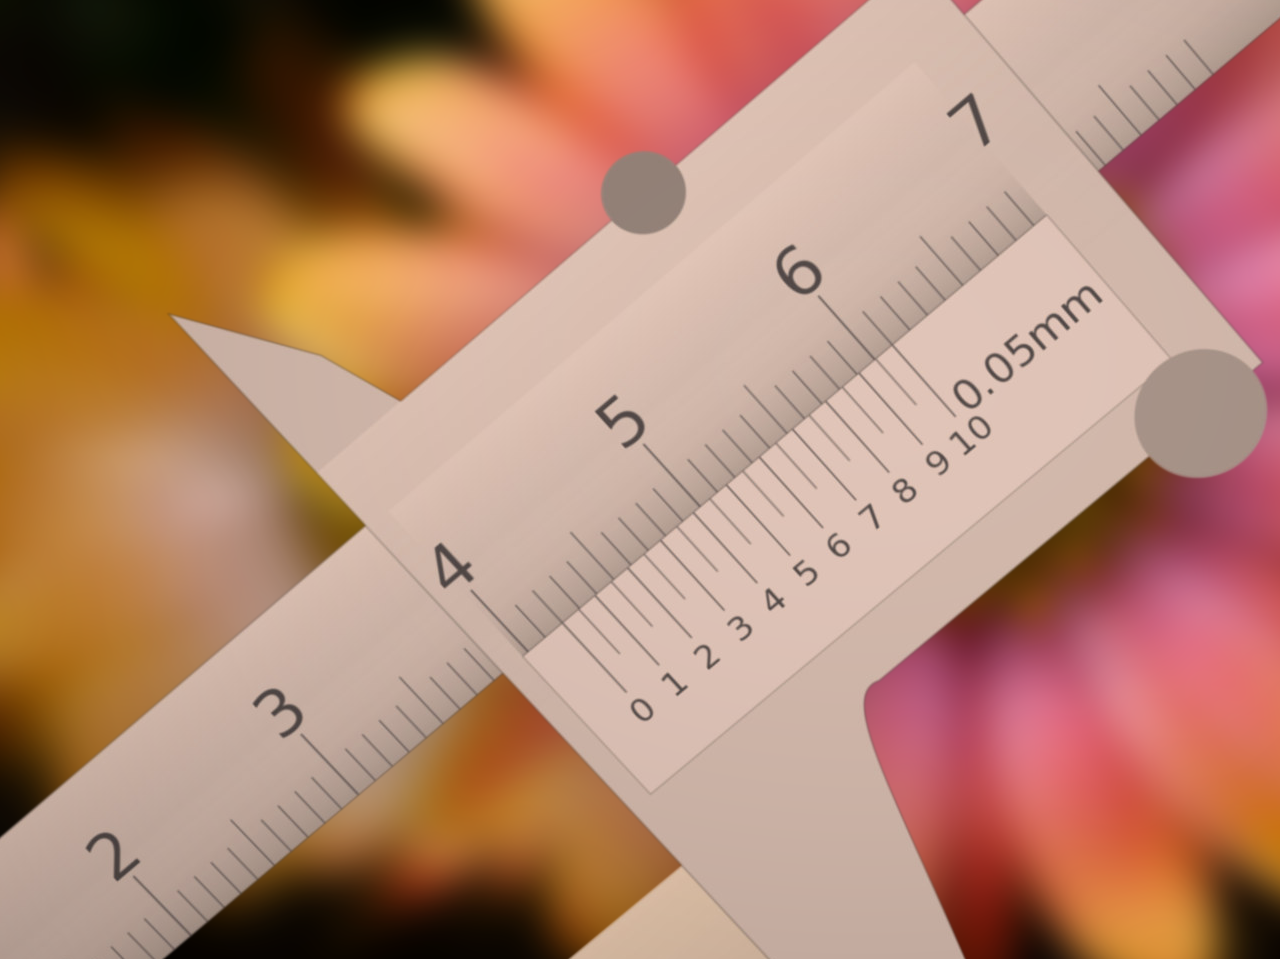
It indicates 42.0; mm
